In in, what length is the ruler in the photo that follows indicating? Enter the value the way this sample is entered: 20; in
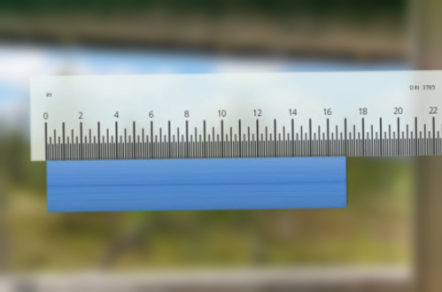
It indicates 17; in
